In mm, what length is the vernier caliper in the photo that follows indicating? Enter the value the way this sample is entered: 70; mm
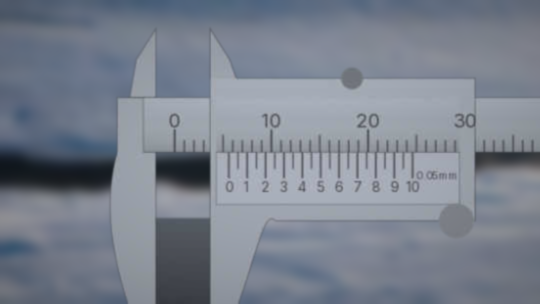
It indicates 5.6; mm
